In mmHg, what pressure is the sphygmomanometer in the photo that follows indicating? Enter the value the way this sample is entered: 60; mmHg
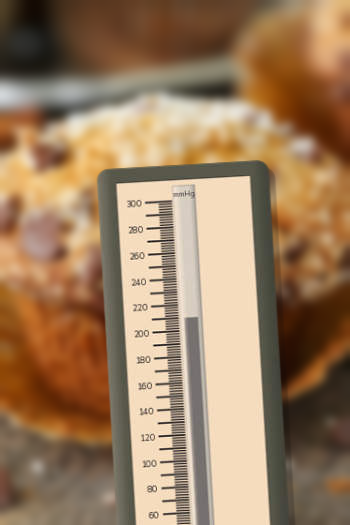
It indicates 210; mmHg
